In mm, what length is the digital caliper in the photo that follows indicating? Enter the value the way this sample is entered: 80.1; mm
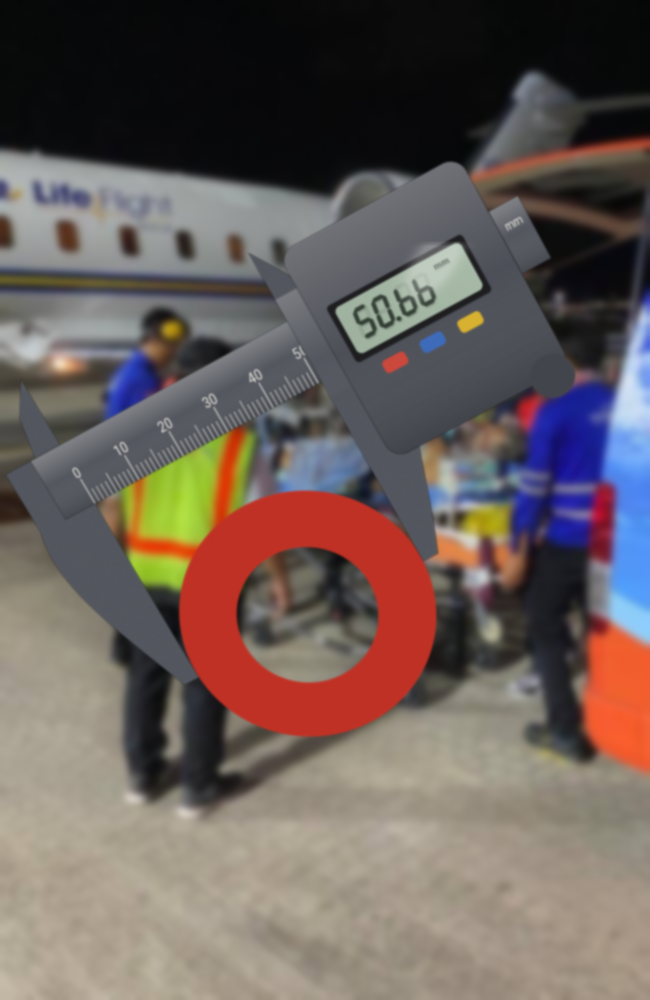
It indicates 50.66; mm
